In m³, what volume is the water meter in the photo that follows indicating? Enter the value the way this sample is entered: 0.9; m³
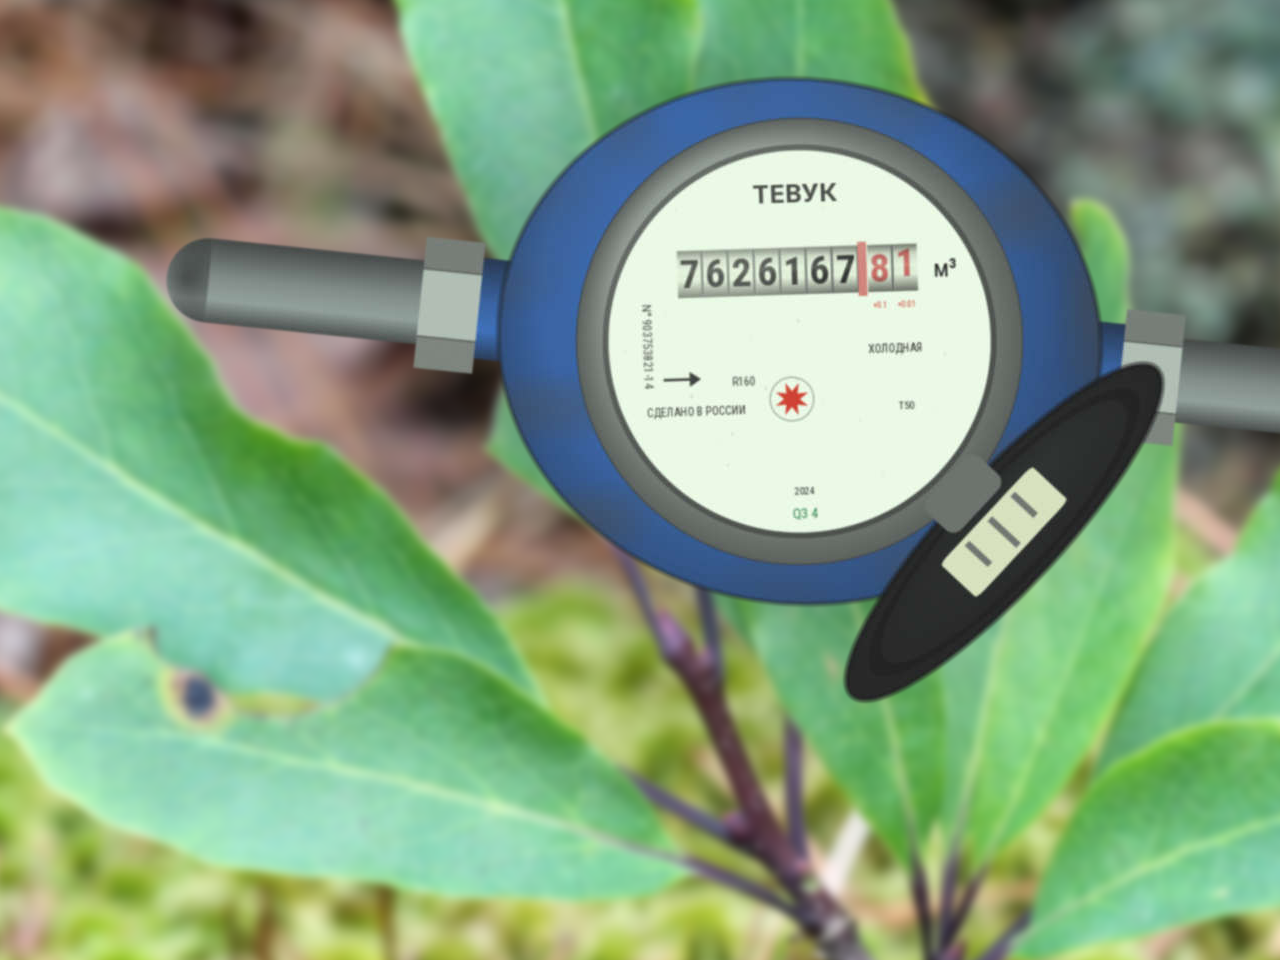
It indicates 7626167.81; m³
